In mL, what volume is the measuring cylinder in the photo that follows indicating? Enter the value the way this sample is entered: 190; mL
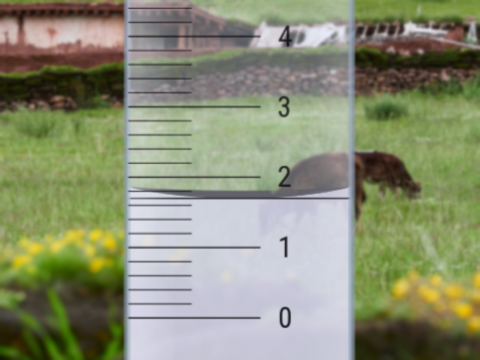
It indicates 1.7; mL
